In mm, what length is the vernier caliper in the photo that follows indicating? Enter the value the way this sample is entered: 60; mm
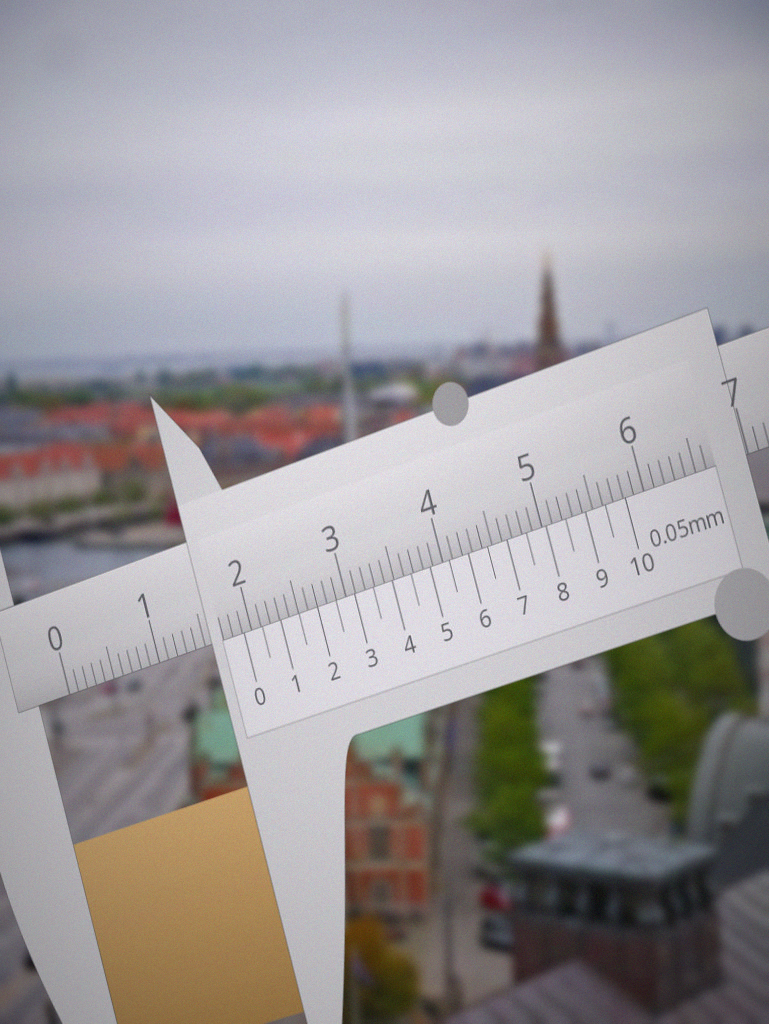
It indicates 19.2; mm
